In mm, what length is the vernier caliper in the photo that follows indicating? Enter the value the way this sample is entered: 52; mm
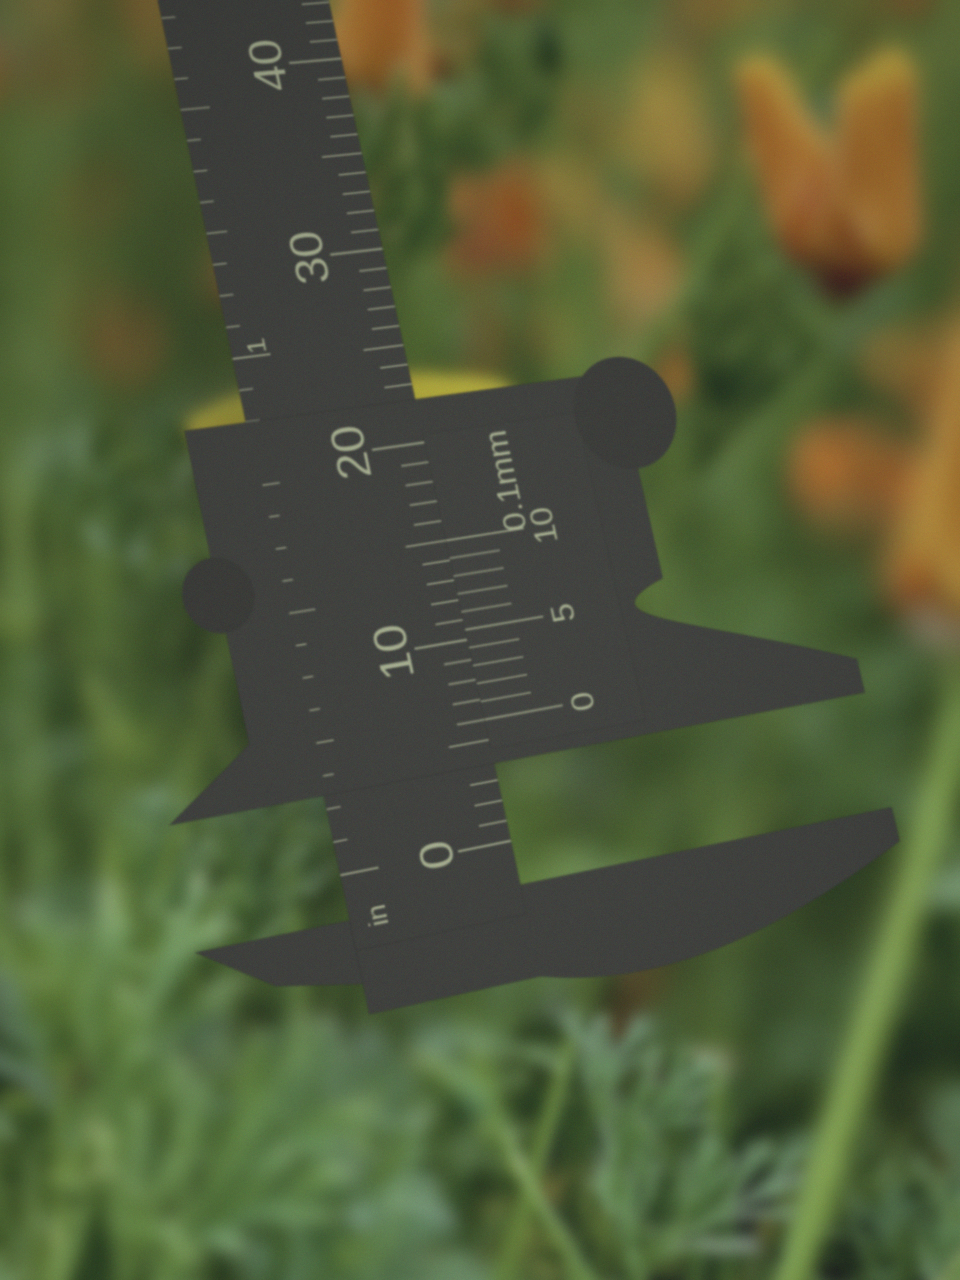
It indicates 6.0; mm
